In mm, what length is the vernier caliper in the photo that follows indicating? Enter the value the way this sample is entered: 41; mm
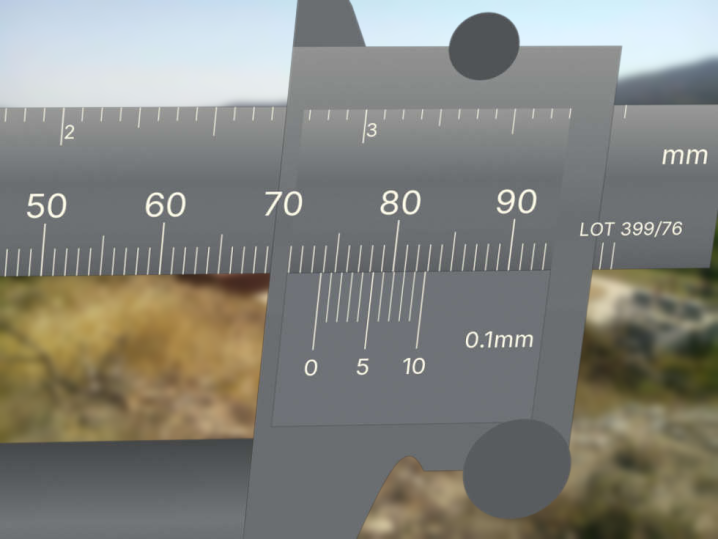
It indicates 73.8; mm
